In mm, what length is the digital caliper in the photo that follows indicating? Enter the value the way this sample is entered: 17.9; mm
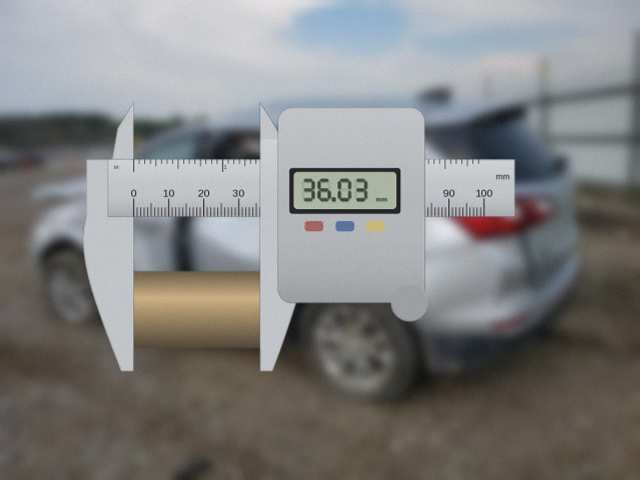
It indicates 36.03; mm
